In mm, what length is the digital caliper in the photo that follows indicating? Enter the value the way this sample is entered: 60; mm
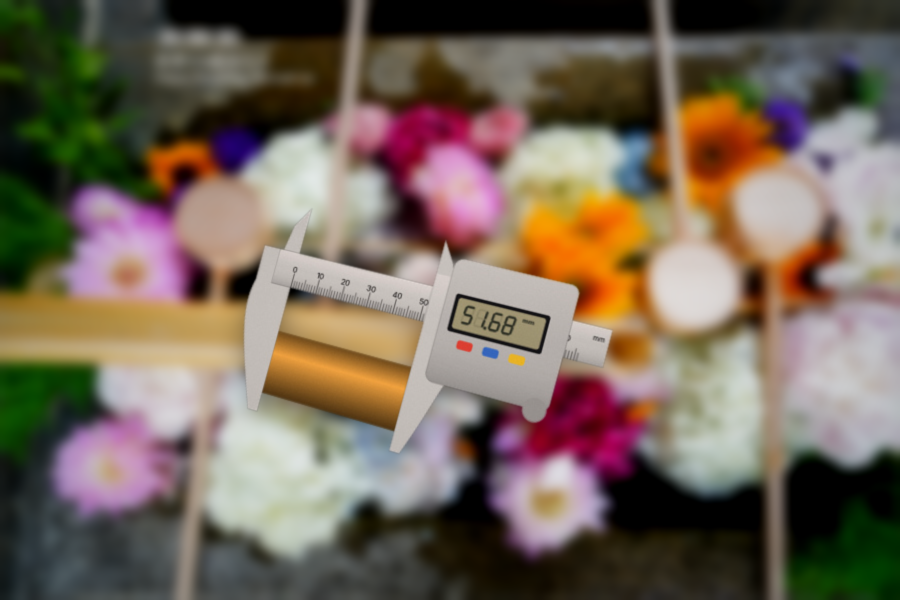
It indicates 51.68; mm
